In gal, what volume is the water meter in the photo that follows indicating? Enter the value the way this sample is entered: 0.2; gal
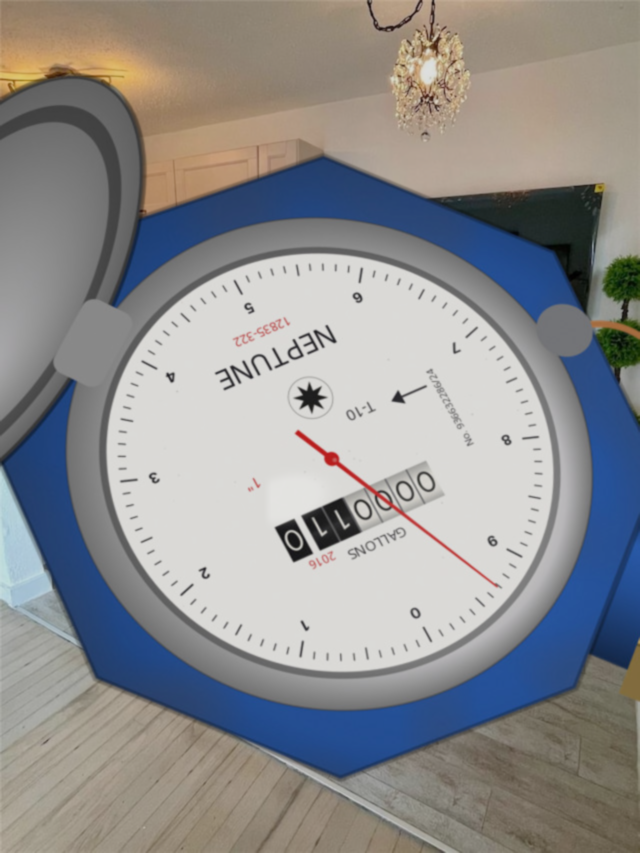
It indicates 109.3; gal
